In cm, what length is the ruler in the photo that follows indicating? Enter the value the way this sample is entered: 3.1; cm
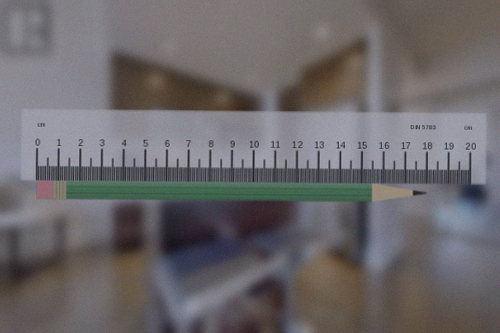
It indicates 18; cm
